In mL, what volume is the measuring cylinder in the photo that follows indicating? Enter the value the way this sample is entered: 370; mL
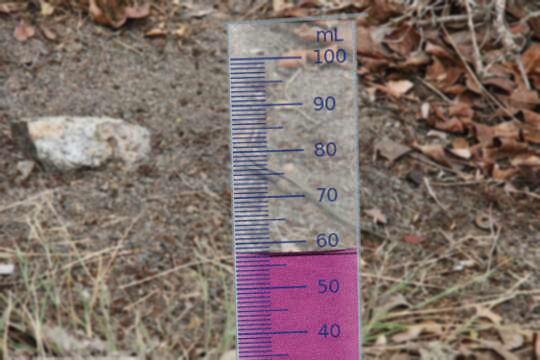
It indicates 57; mL
